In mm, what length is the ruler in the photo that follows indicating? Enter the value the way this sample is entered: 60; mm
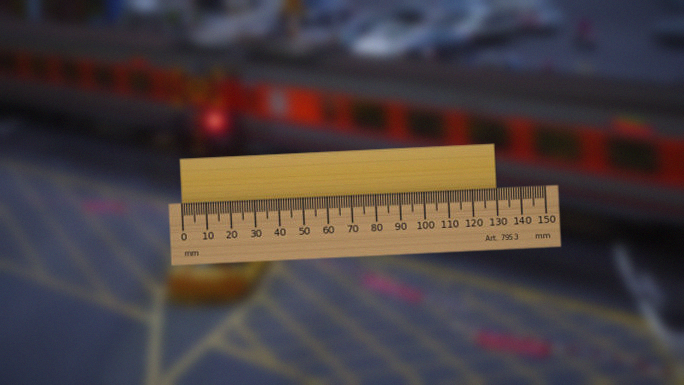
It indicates 130; mm
